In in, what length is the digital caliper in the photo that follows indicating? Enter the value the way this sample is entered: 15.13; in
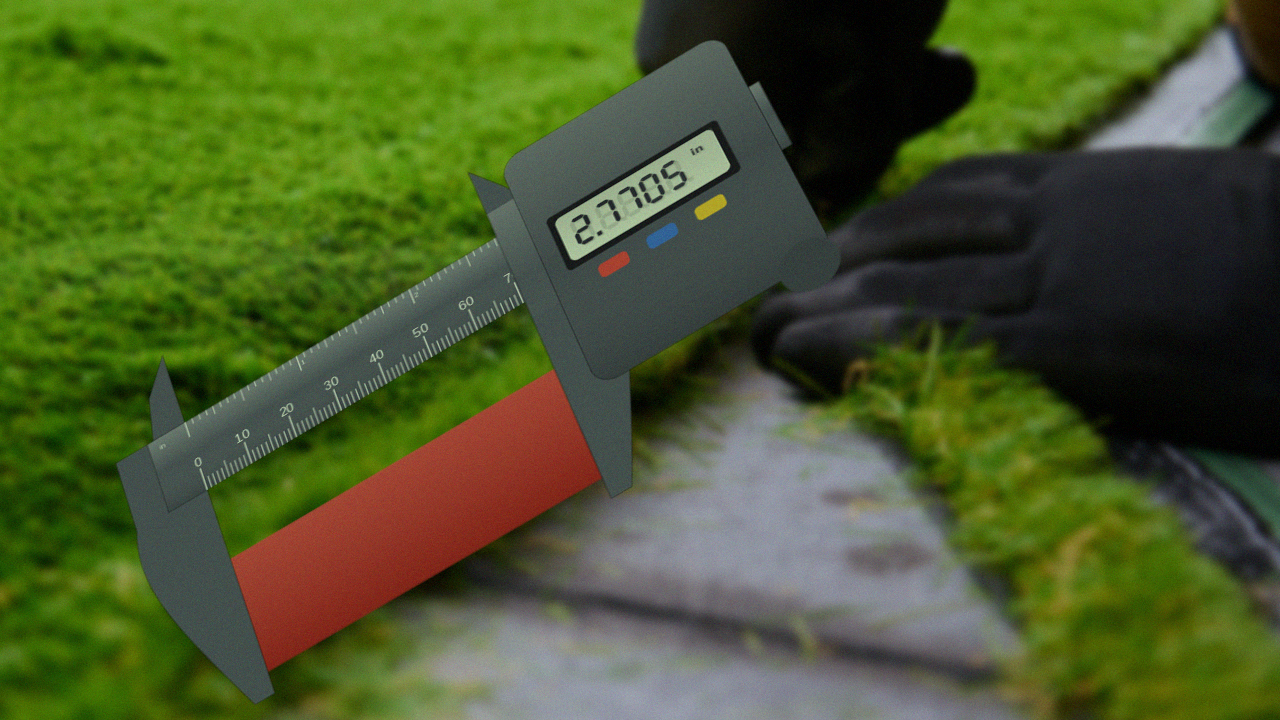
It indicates 2.7705; in
